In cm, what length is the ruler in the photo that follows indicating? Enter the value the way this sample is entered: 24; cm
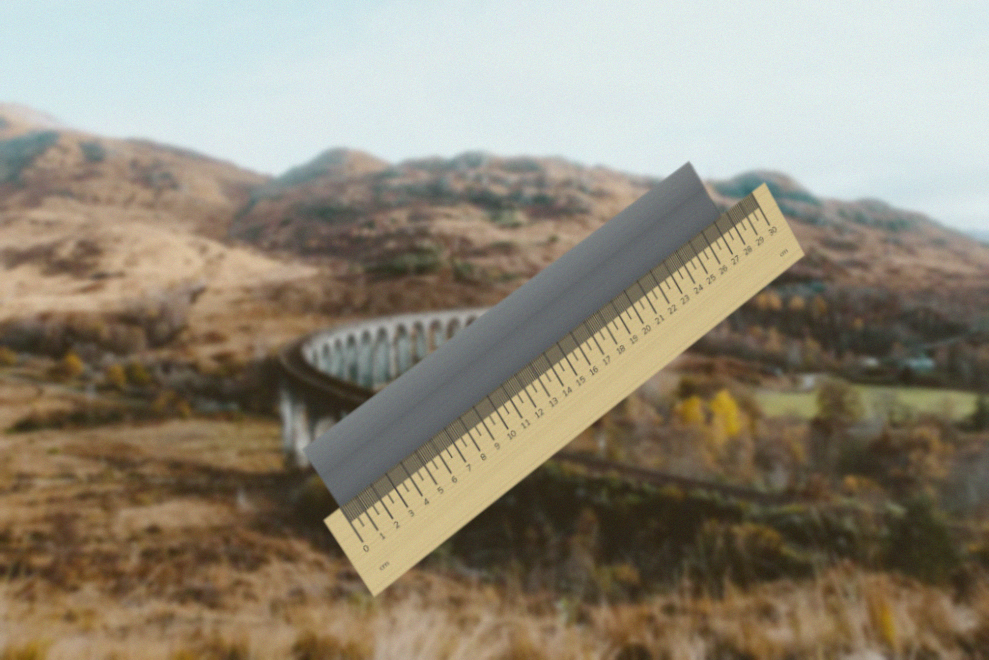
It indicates 27.5; cm
